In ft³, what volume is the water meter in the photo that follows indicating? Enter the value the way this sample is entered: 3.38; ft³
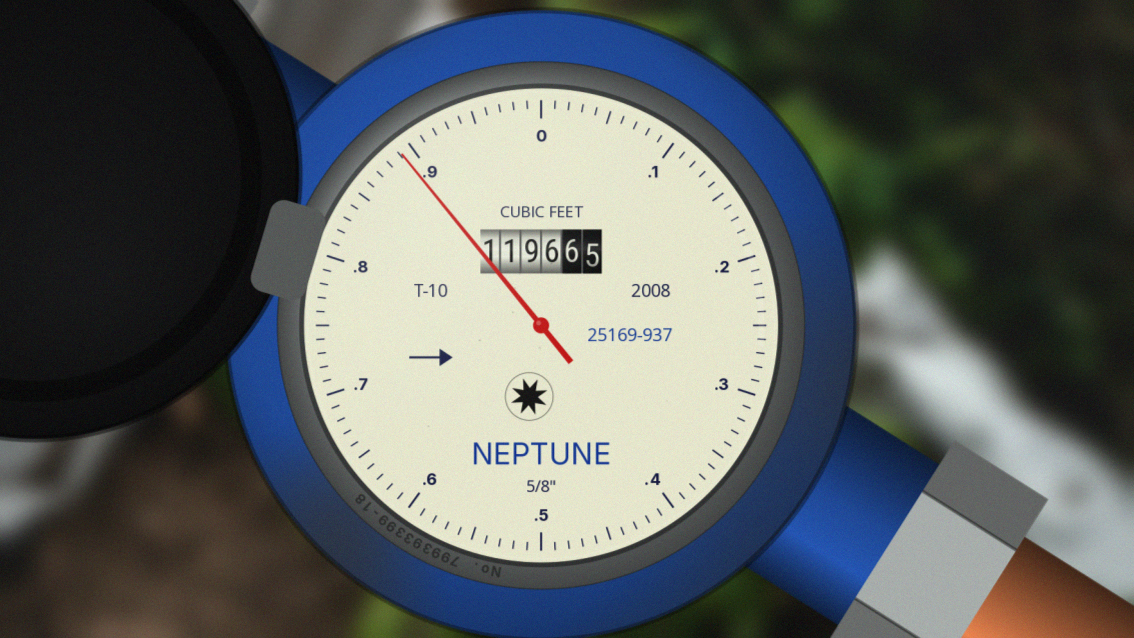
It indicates 119664.89; ft³
